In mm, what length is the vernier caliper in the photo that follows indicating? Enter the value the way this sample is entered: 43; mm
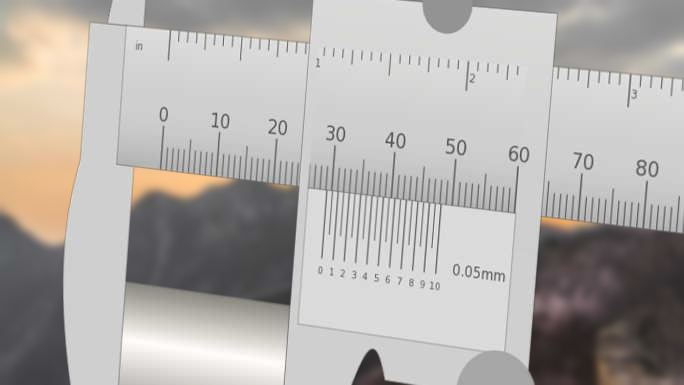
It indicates 29.2; mm
